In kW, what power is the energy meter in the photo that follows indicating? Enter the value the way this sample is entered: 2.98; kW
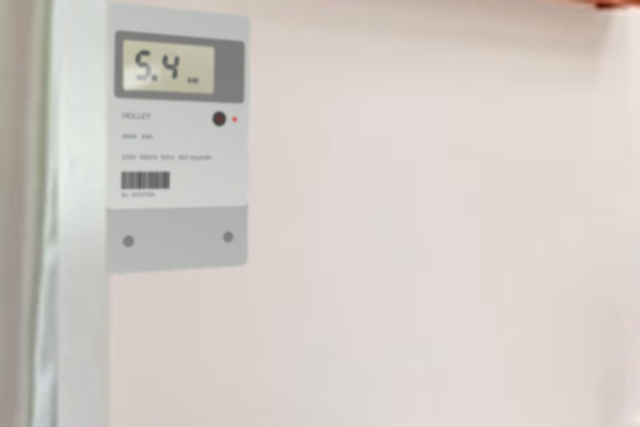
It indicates 5.4; kW
